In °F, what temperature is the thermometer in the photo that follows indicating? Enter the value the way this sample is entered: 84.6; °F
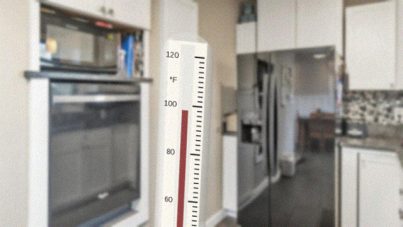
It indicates 98; °F
